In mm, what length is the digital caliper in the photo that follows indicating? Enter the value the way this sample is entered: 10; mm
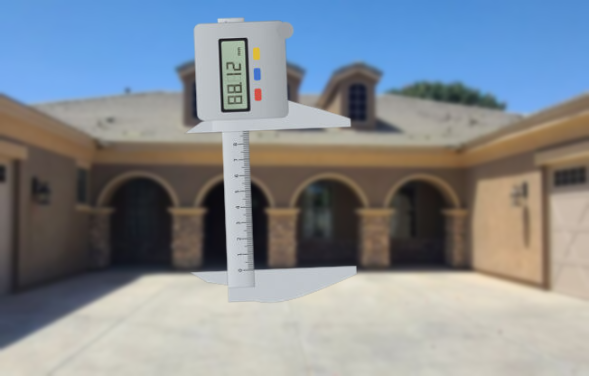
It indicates 88.12; mm
